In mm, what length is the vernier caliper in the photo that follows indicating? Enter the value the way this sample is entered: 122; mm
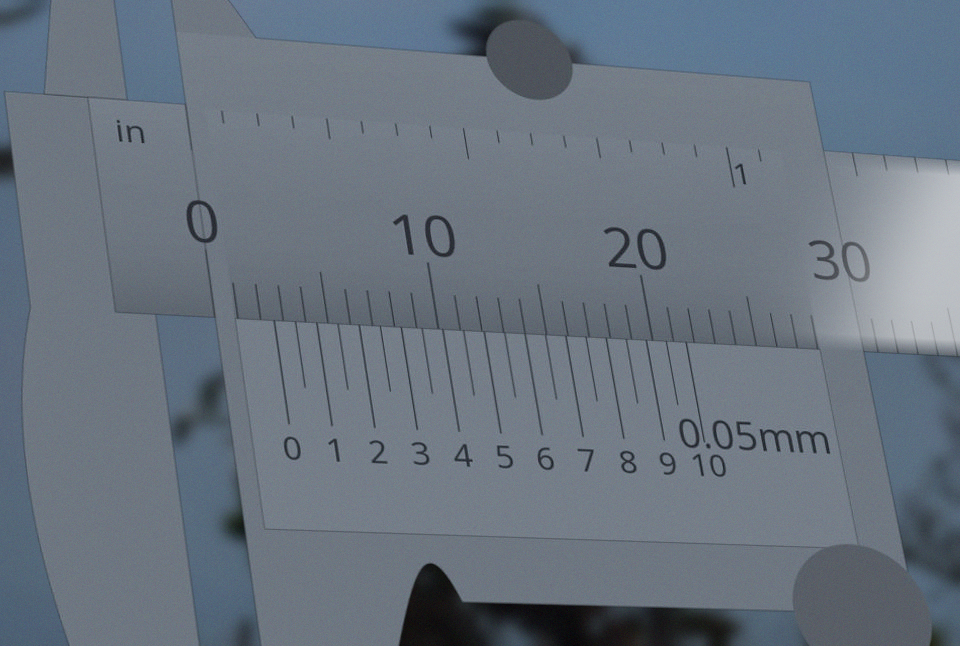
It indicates 2.6; mm
